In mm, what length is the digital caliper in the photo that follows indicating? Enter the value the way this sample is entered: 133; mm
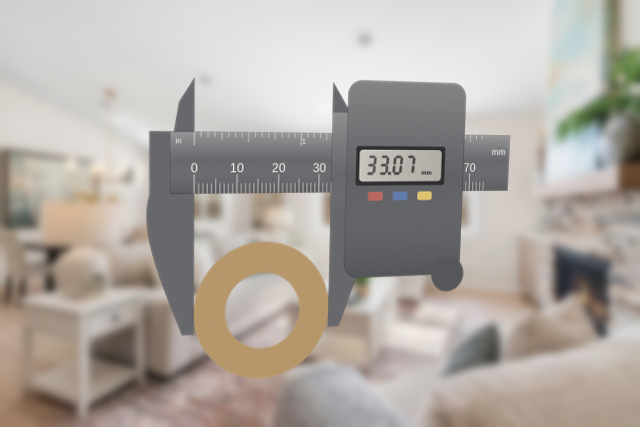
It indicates 33.07; mm
